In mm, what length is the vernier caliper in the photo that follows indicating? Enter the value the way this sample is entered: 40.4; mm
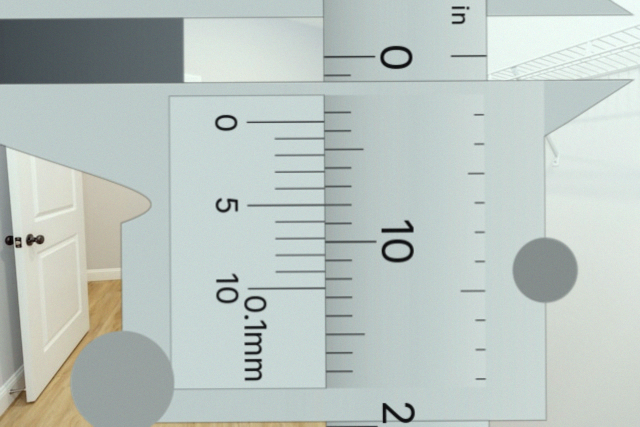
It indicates 3.5; mm
